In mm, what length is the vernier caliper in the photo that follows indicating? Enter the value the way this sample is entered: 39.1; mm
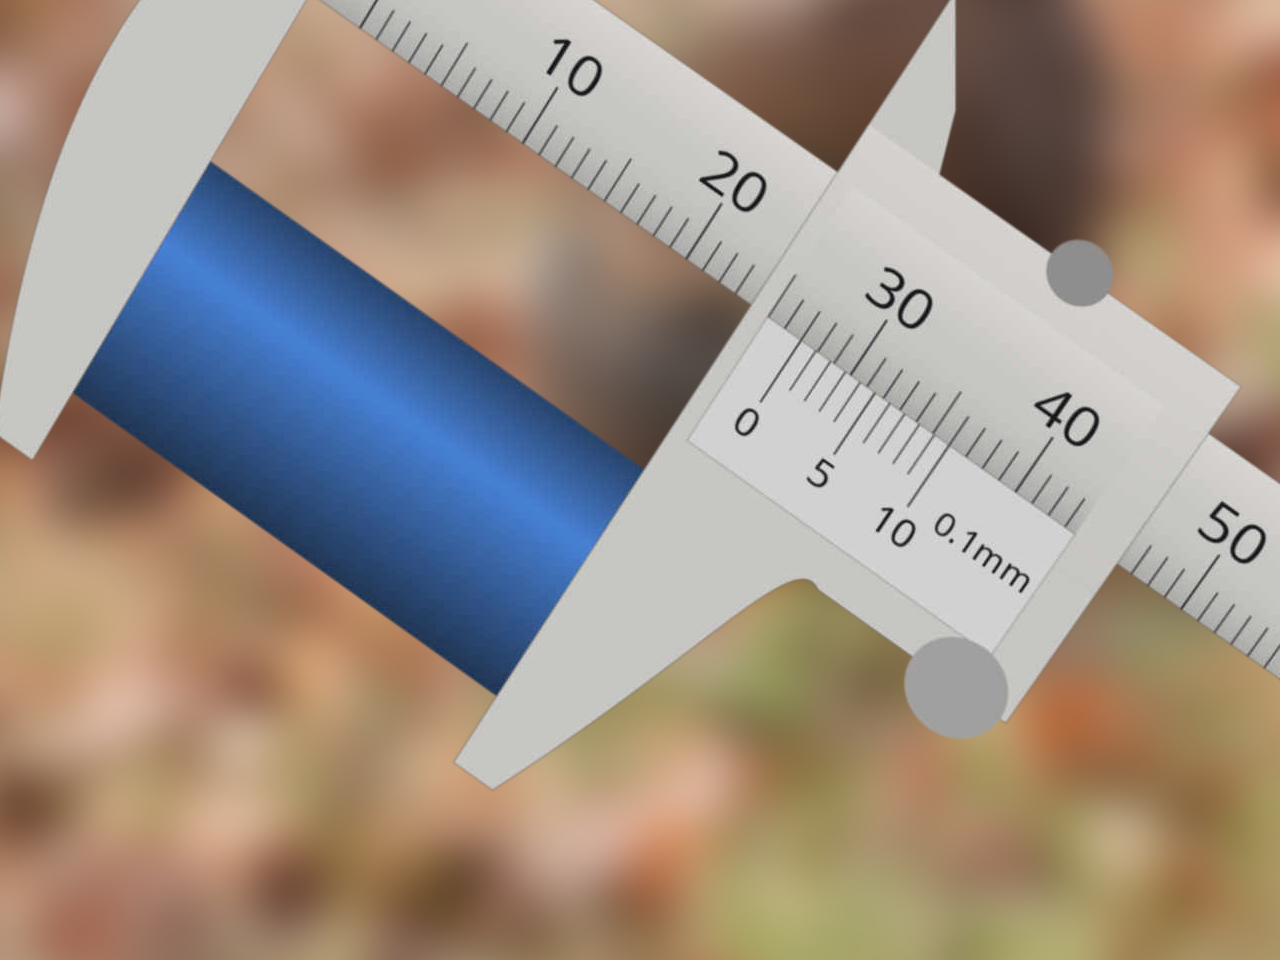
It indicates 27.0; mm
